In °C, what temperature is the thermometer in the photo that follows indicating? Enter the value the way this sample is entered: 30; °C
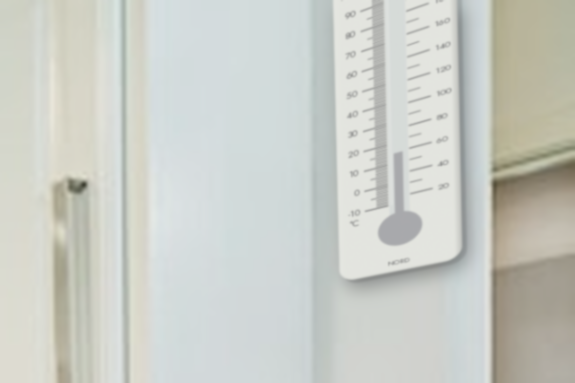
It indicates 15; °C
